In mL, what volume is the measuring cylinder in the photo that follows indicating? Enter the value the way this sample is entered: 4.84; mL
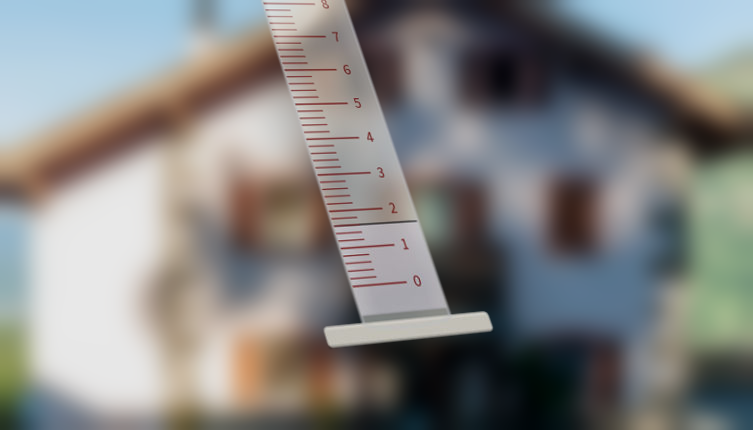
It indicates 1.6; mL
